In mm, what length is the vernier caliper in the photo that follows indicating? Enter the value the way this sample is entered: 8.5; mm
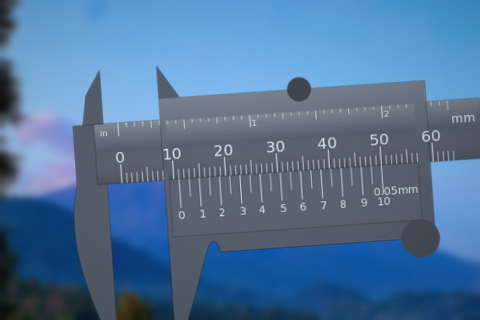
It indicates 11.0; mm
